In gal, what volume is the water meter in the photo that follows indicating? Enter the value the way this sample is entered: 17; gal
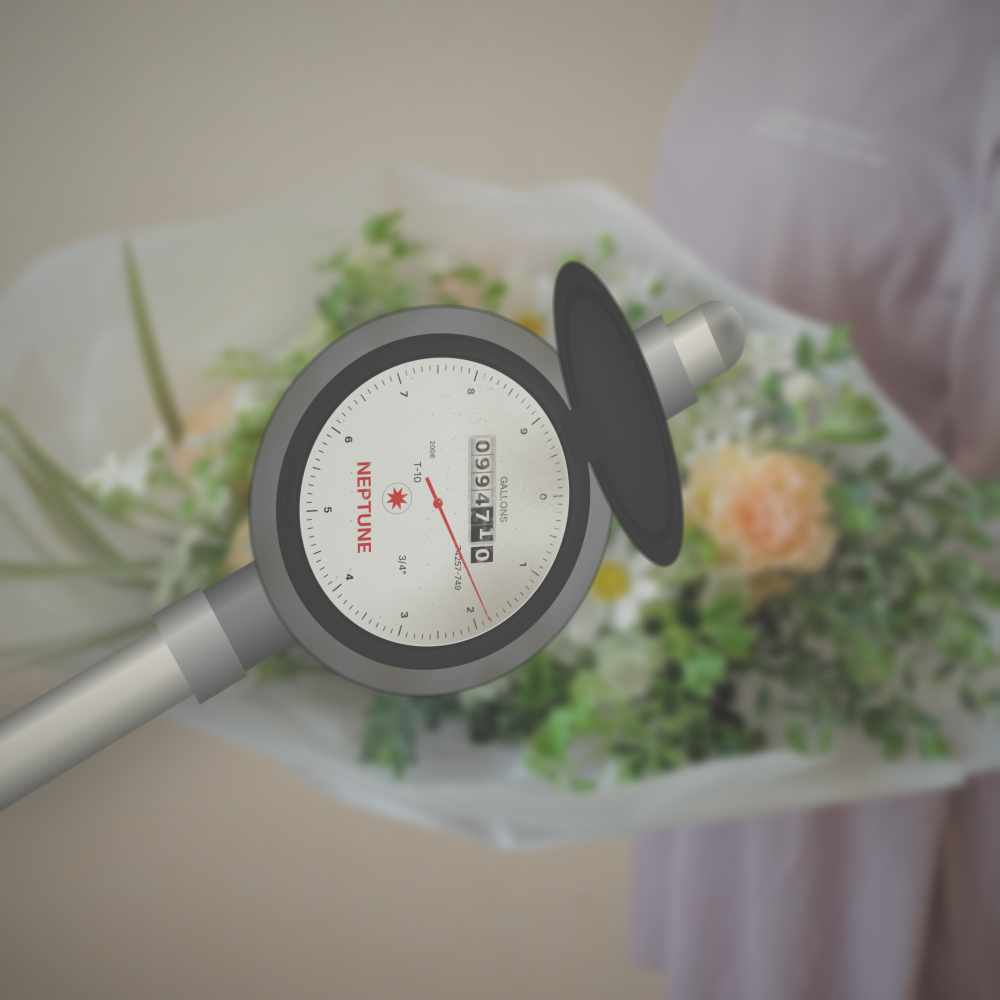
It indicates 994711.8; gal
